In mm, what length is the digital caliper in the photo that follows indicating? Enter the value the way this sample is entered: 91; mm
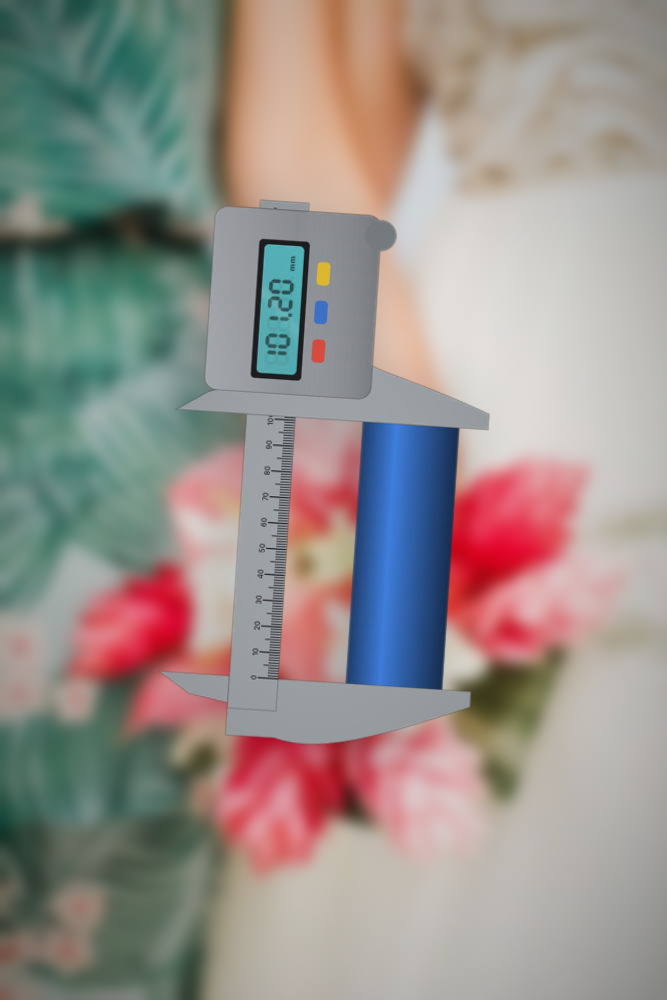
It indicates 101.20; mm
